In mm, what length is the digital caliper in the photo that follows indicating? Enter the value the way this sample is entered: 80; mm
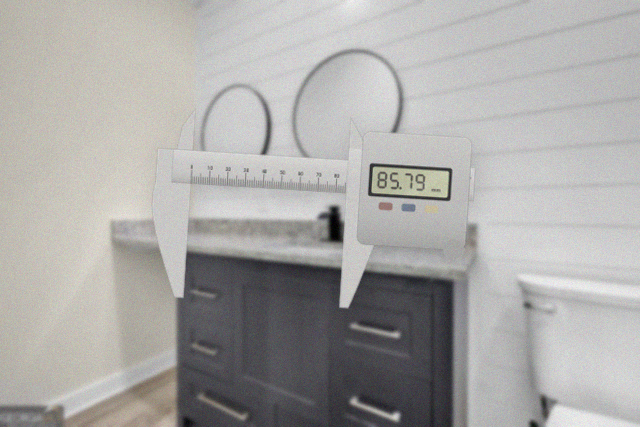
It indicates 85.79; mm
